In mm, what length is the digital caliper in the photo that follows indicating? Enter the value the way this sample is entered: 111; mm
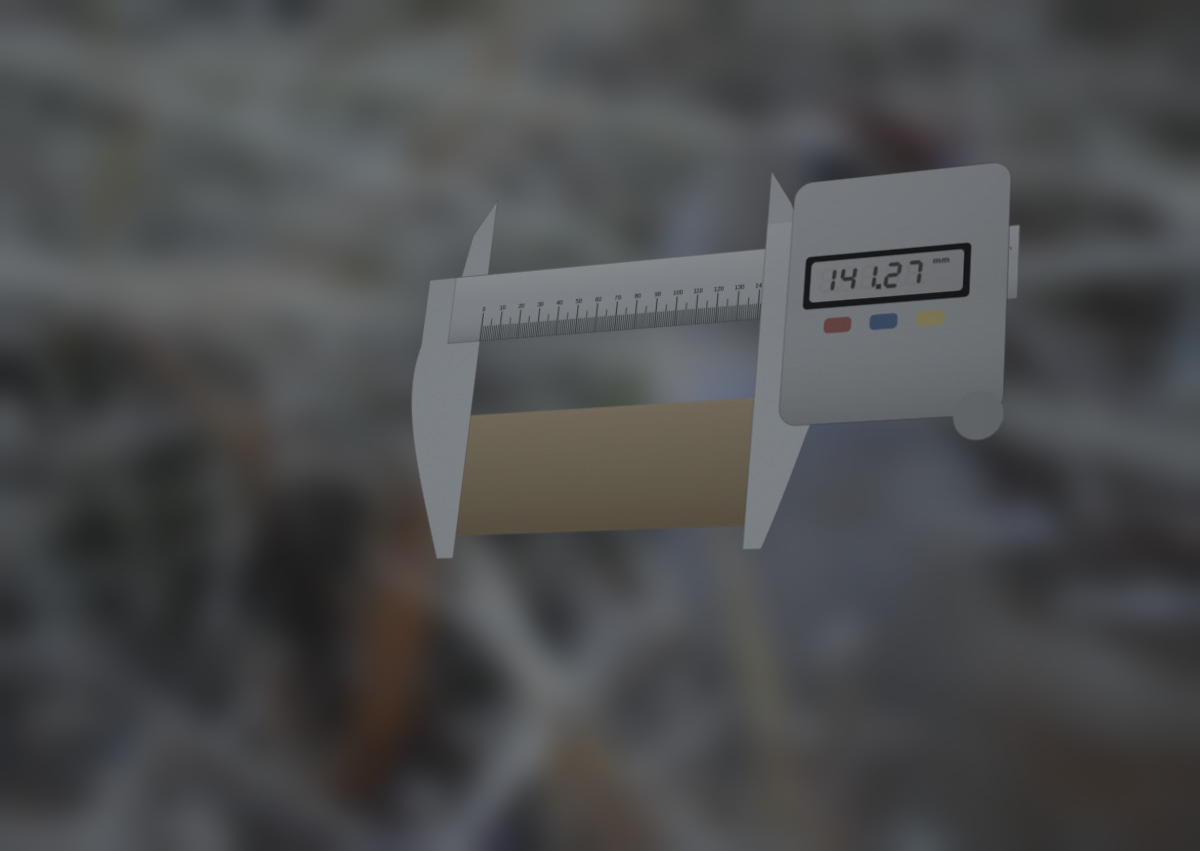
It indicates 141.27; mm
